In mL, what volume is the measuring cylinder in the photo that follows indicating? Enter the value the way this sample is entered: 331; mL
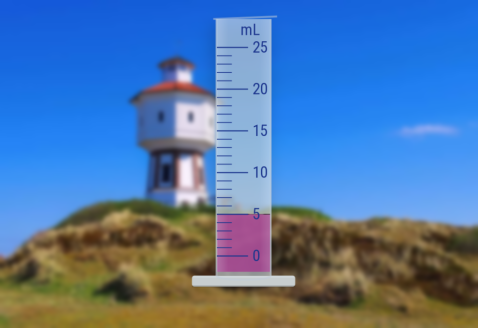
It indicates 5; mL
